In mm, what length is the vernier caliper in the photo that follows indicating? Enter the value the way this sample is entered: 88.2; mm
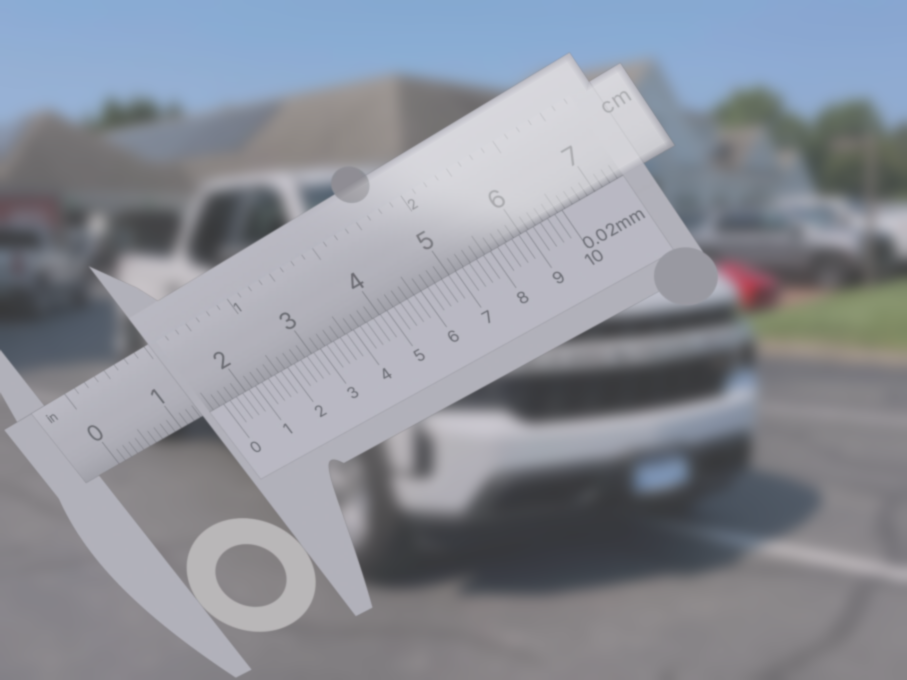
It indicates 16.6; mm
